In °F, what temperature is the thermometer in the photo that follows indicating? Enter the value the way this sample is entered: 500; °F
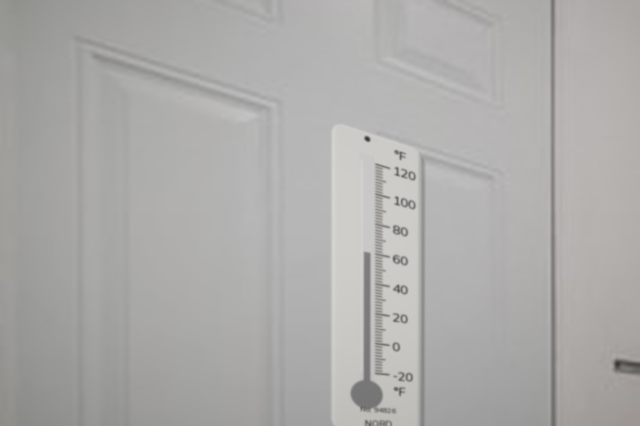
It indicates 60; °F
